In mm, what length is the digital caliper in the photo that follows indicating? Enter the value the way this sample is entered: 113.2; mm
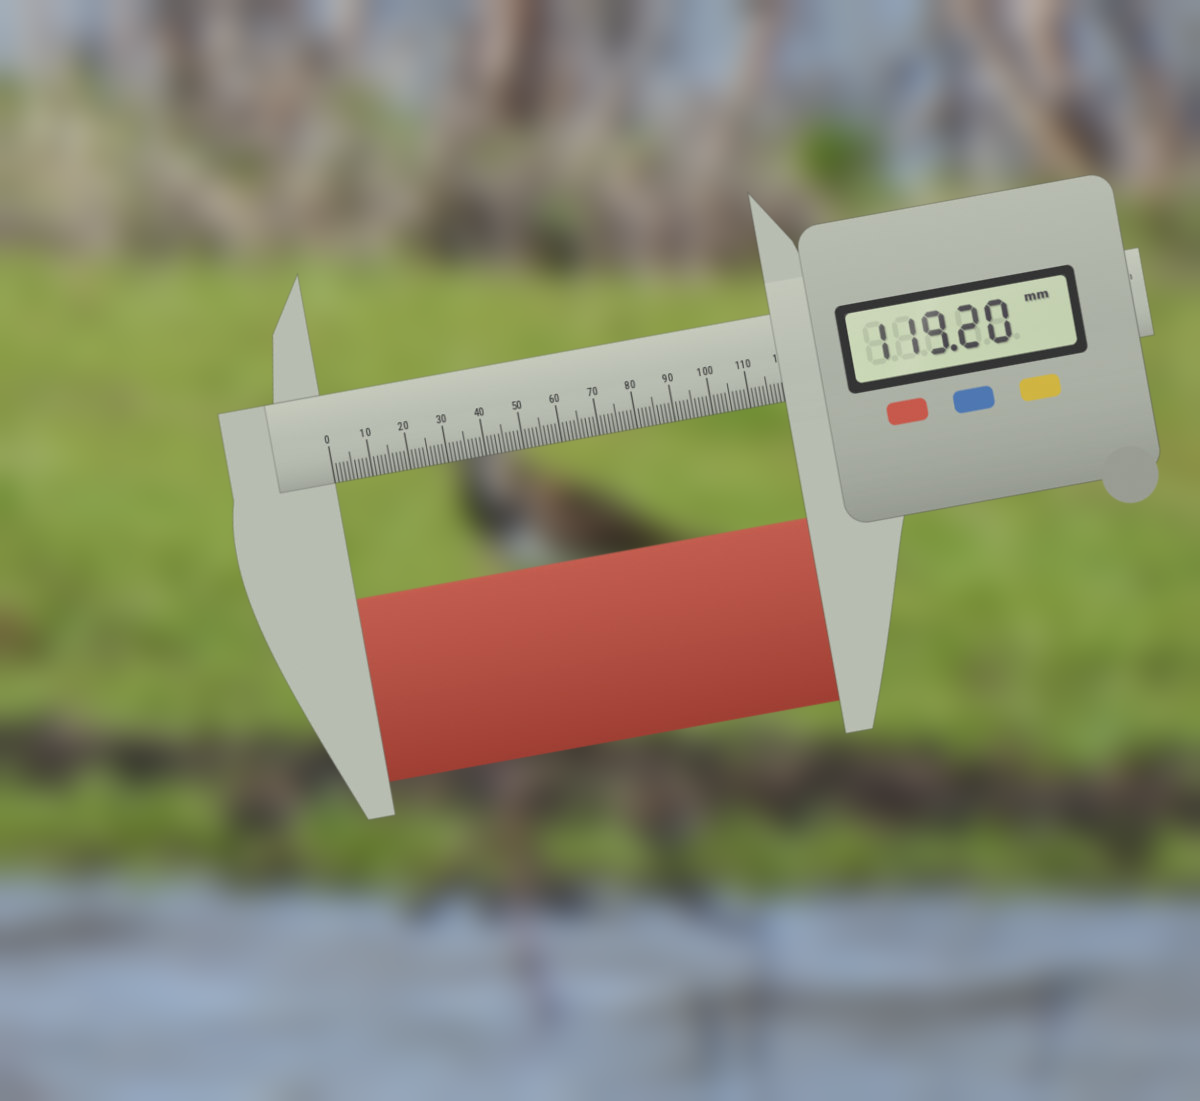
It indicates 119.20; mm
